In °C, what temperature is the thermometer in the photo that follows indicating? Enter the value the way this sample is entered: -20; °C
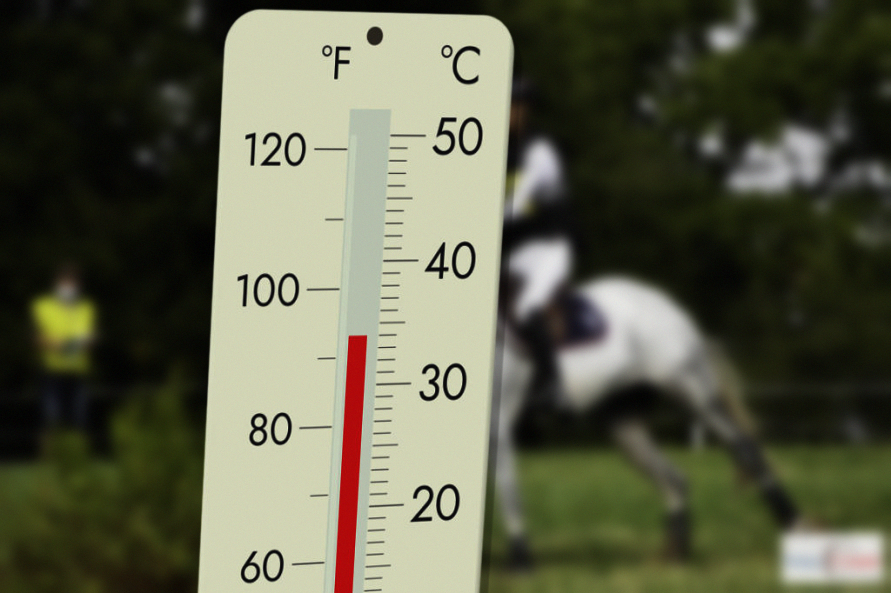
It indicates 34; °C
